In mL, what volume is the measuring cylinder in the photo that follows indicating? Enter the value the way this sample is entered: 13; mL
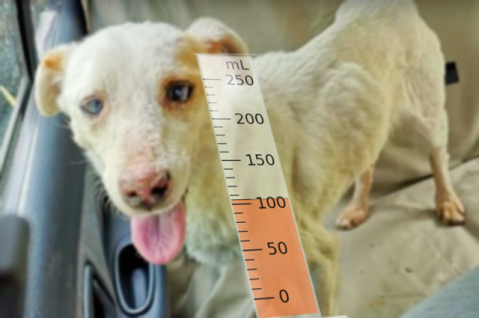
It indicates 105; mL
